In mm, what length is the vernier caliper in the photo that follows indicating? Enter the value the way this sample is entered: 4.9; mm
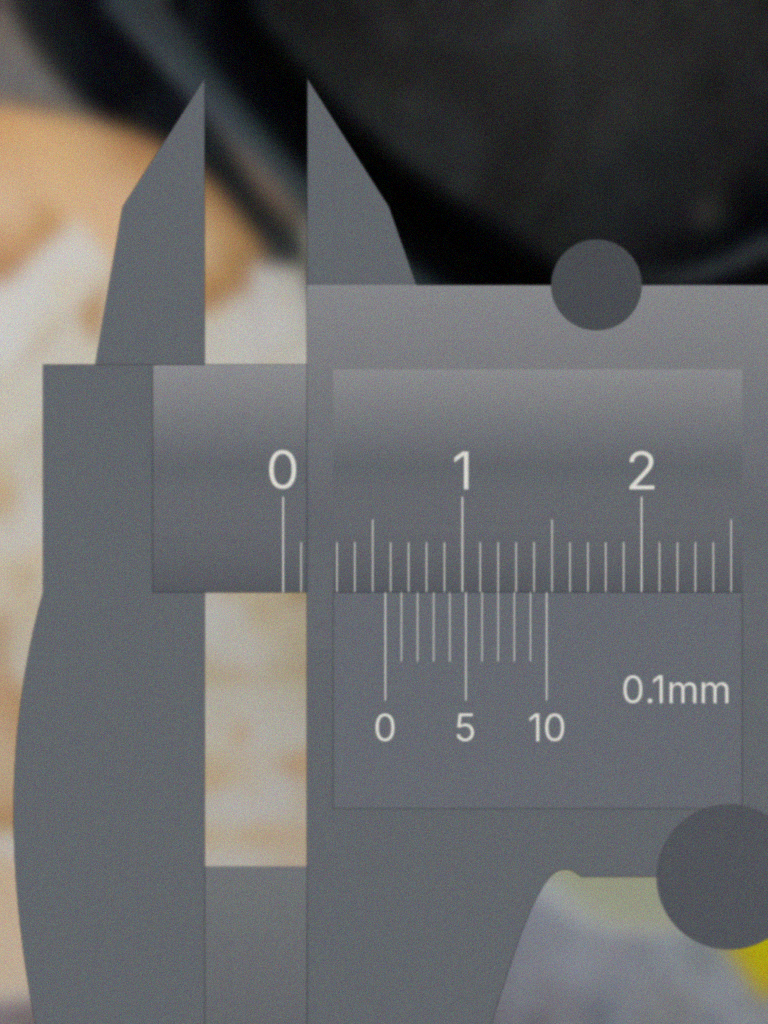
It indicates 5.7; mm
